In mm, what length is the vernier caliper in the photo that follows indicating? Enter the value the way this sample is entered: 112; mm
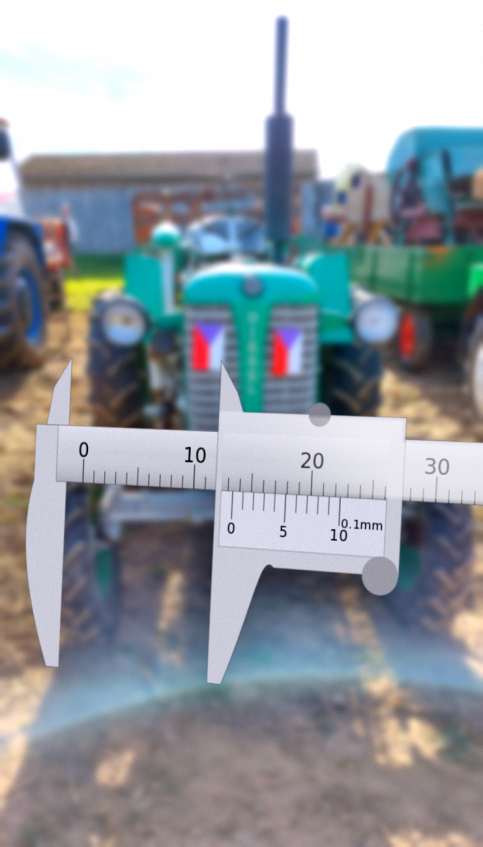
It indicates 13.4; mm
